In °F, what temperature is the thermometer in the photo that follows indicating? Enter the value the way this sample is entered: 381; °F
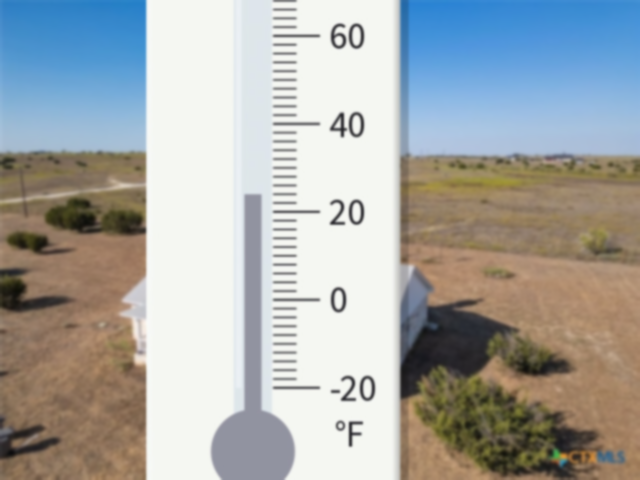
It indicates 24; °F
